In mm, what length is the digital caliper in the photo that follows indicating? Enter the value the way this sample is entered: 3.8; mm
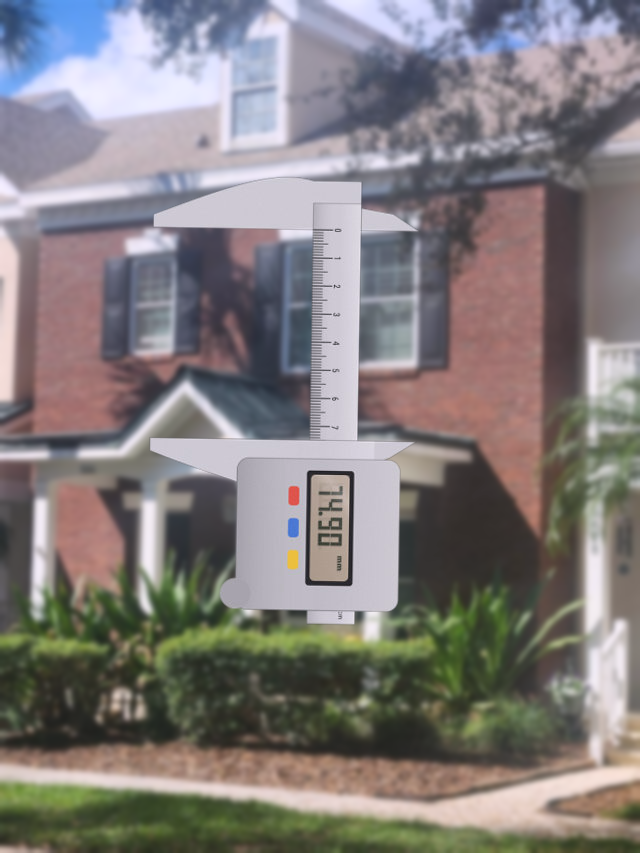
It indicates 74.90; mm
